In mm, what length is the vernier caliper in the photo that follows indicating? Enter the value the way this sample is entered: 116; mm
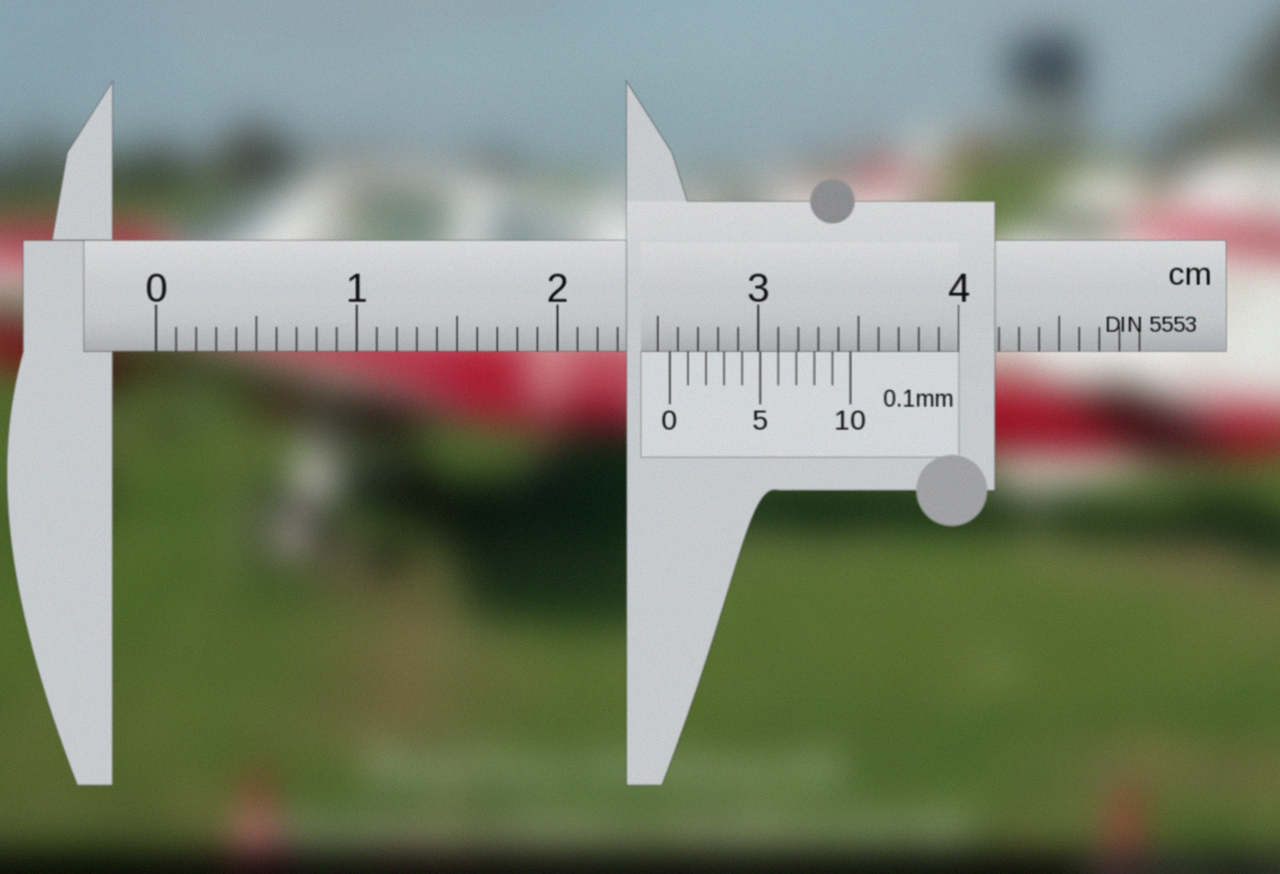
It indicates 25.6; mm
